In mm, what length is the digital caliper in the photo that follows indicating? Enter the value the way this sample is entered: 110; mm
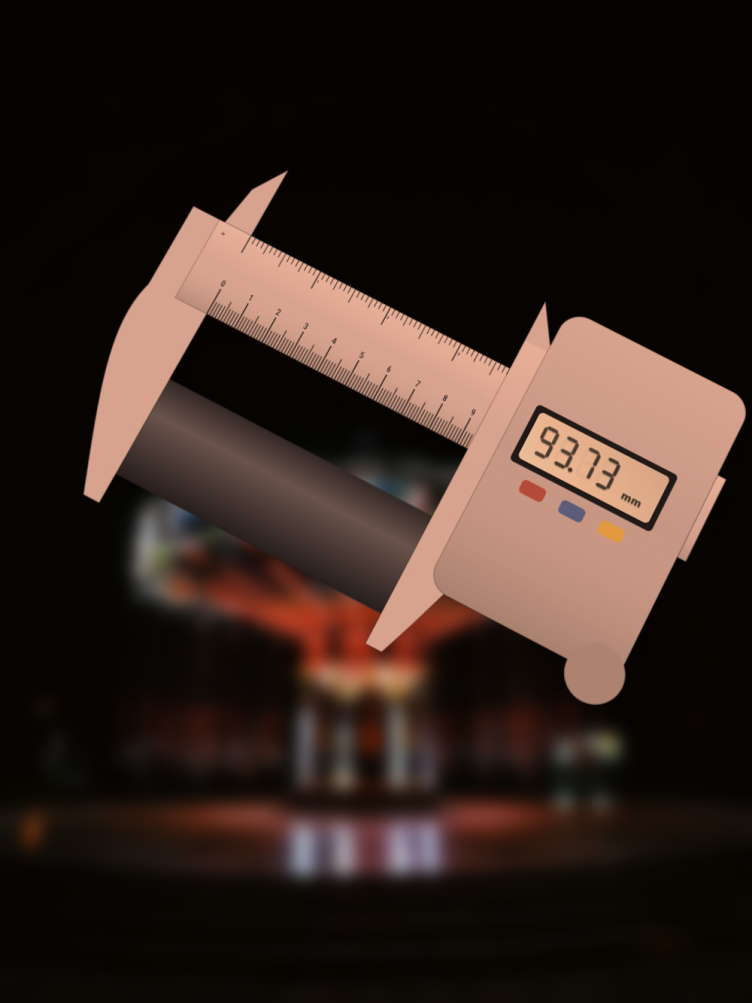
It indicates 93.73; mm
